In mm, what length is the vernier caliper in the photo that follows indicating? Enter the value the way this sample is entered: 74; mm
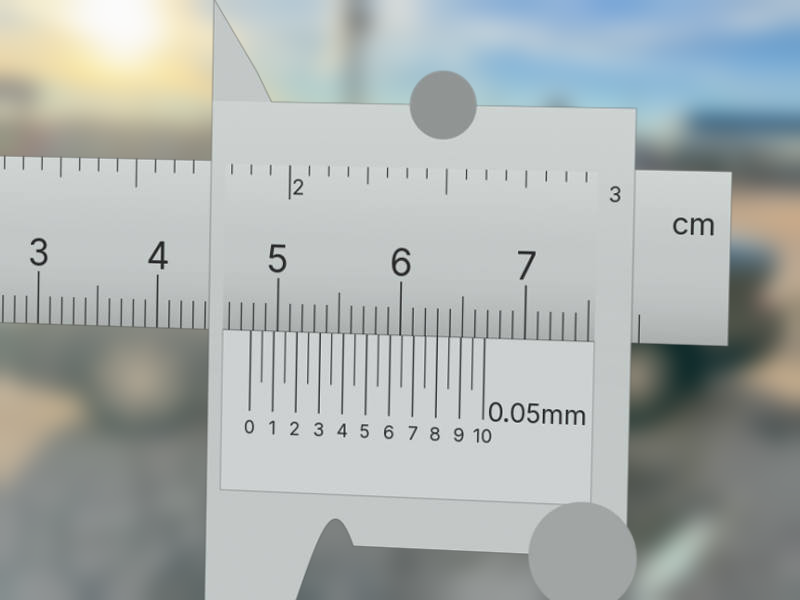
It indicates 47.8; mm
